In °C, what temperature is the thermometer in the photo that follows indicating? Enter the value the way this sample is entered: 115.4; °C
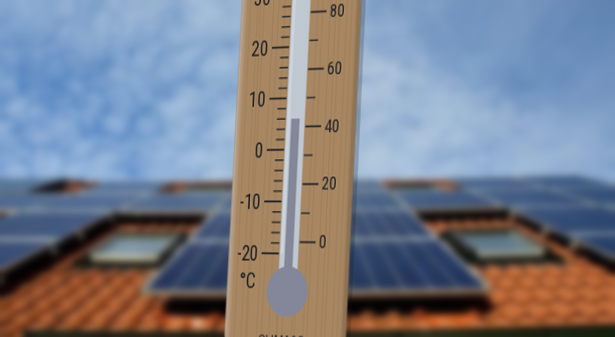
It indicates 6; °C
